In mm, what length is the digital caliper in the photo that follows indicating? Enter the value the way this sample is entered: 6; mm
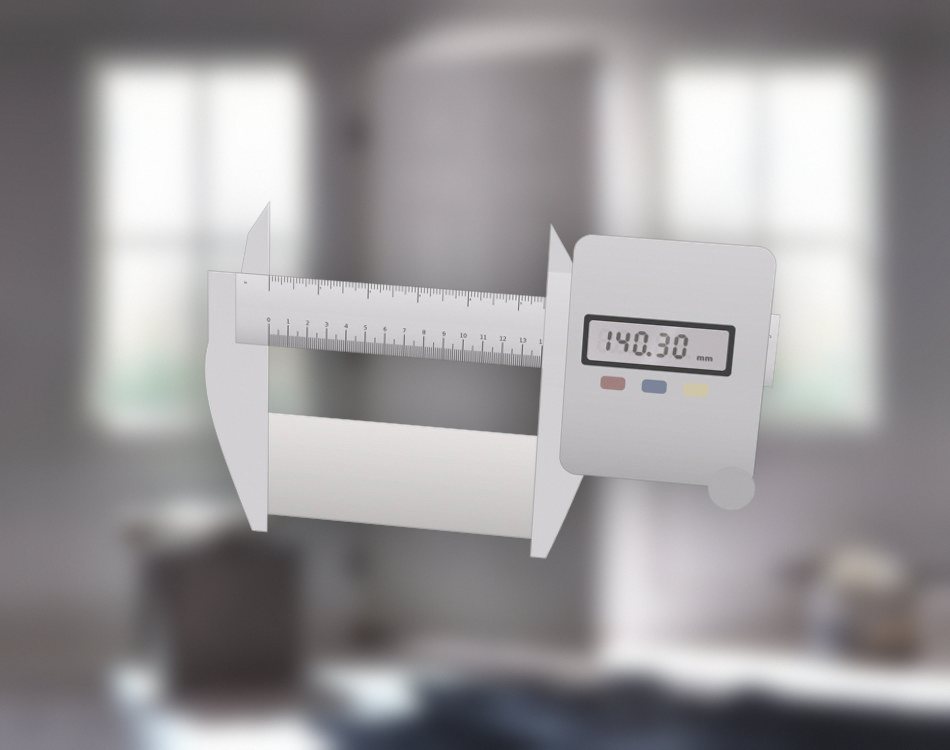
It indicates 140.30; mm
